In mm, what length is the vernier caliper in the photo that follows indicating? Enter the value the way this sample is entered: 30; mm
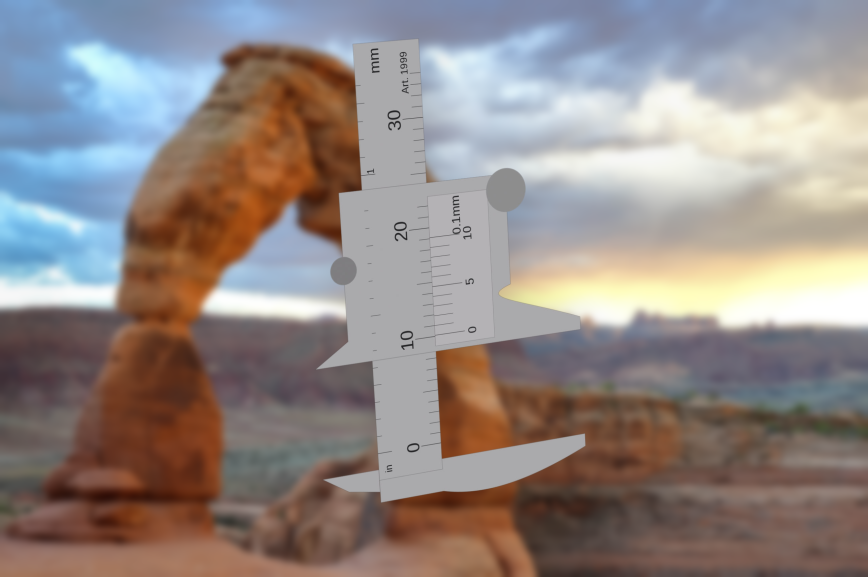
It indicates 10.1; mm
